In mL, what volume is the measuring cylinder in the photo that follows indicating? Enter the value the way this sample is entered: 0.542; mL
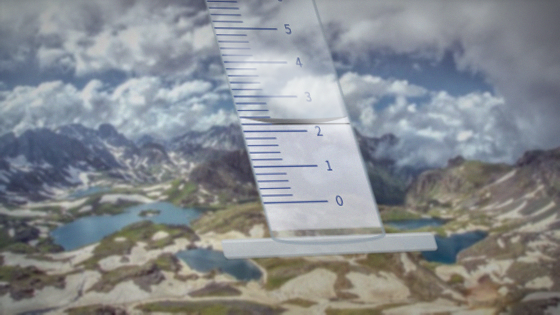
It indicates 2.2; mL
